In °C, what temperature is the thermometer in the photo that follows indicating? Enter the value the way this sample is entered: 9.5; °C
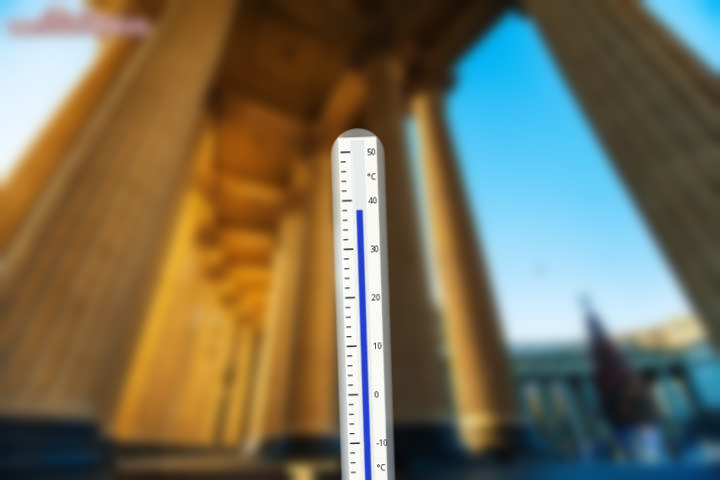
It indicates 38; °C
